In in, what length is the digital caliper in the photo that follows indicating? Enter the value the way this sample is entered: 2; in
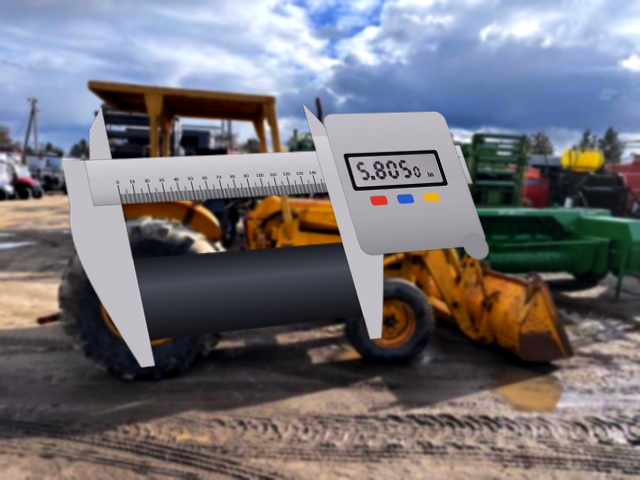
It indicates 5.8050; in
